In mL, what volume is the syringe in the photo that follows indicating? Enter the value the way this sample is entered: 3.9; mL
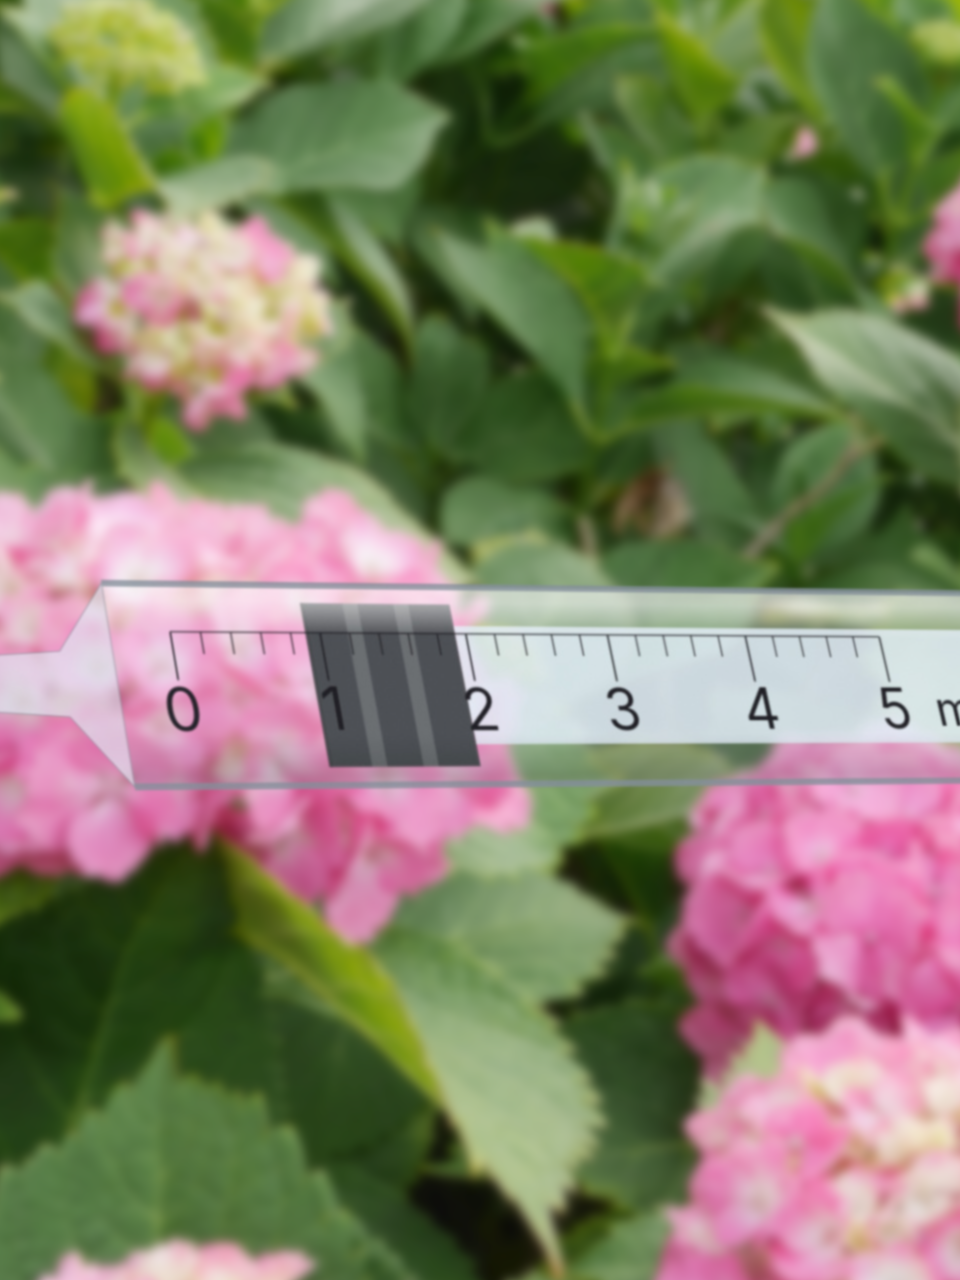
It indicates 0.9; mL
